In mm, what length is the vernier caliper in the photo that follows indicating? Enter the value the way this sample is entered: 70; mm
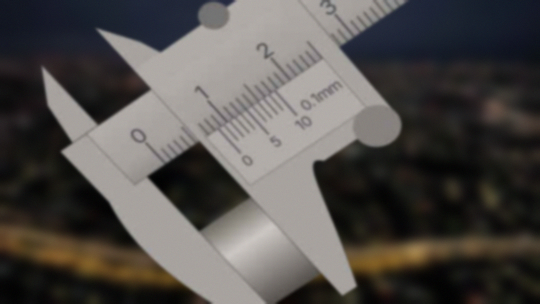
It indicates 8.5; mm
